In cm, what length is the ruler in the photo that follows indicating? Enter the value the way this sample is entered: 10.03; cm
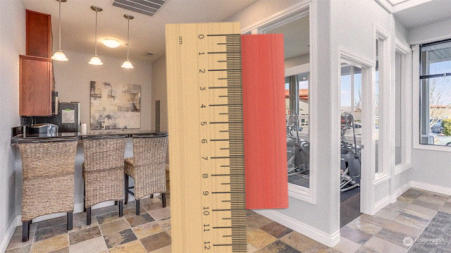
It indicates 10; cm
